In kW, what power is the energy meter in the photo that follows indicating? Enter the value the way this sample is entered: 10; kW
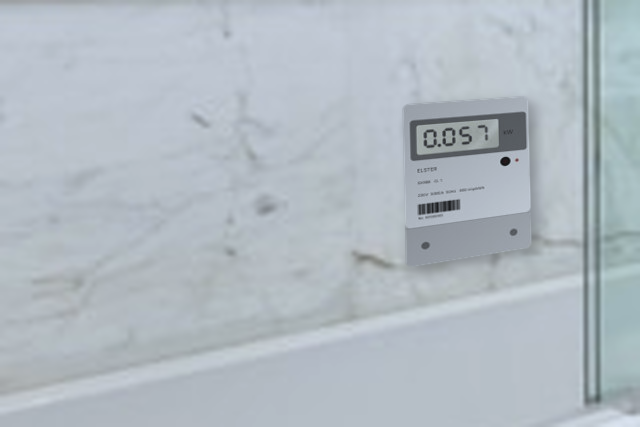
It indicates 0.057; kW
